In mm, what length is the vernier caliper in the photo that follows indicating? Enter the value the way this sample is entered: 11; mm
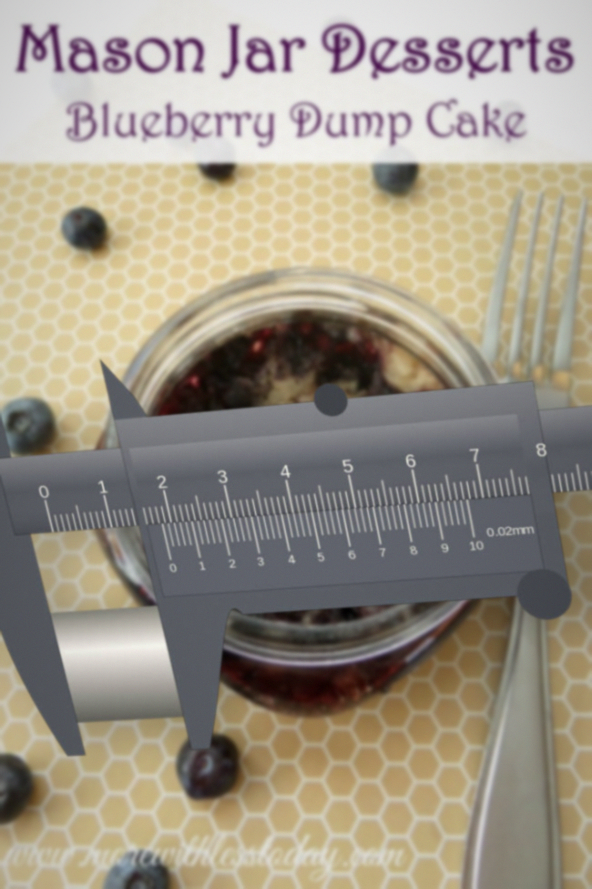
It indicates 18.5; mm
